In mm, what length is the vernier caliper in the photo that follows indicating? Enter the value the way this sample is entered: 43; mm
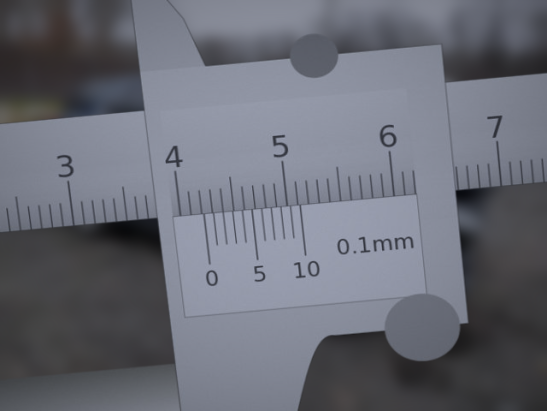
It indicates 42.2; mm
